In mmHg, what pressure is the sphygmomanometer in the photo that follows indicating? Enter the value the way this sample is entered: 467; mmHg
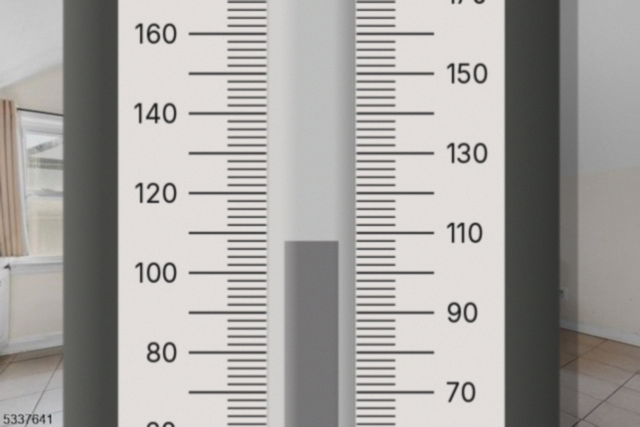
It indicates 108; mmHg
